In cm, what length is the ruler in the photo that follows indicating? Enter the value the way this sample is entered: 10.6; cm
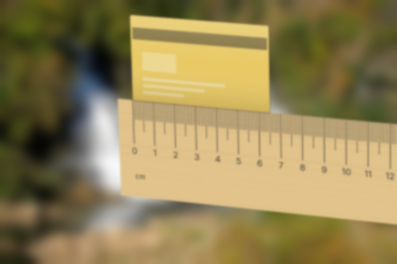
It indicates 6.5; cm
